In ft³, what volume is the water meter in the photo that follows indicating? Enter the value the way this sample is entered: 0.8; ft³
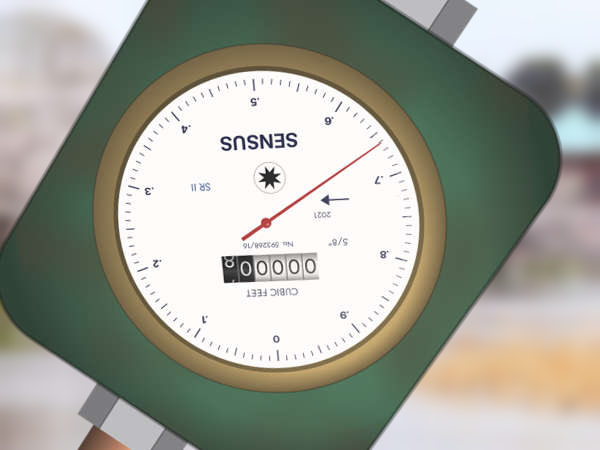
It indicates 7.66; ft³
